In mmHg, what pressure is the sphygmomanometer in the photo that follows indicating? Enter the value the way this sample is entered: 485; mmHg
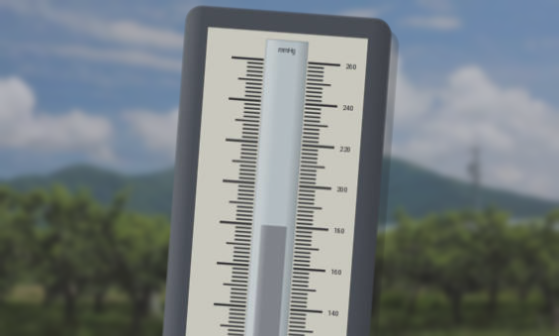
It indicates 180; mmHg
